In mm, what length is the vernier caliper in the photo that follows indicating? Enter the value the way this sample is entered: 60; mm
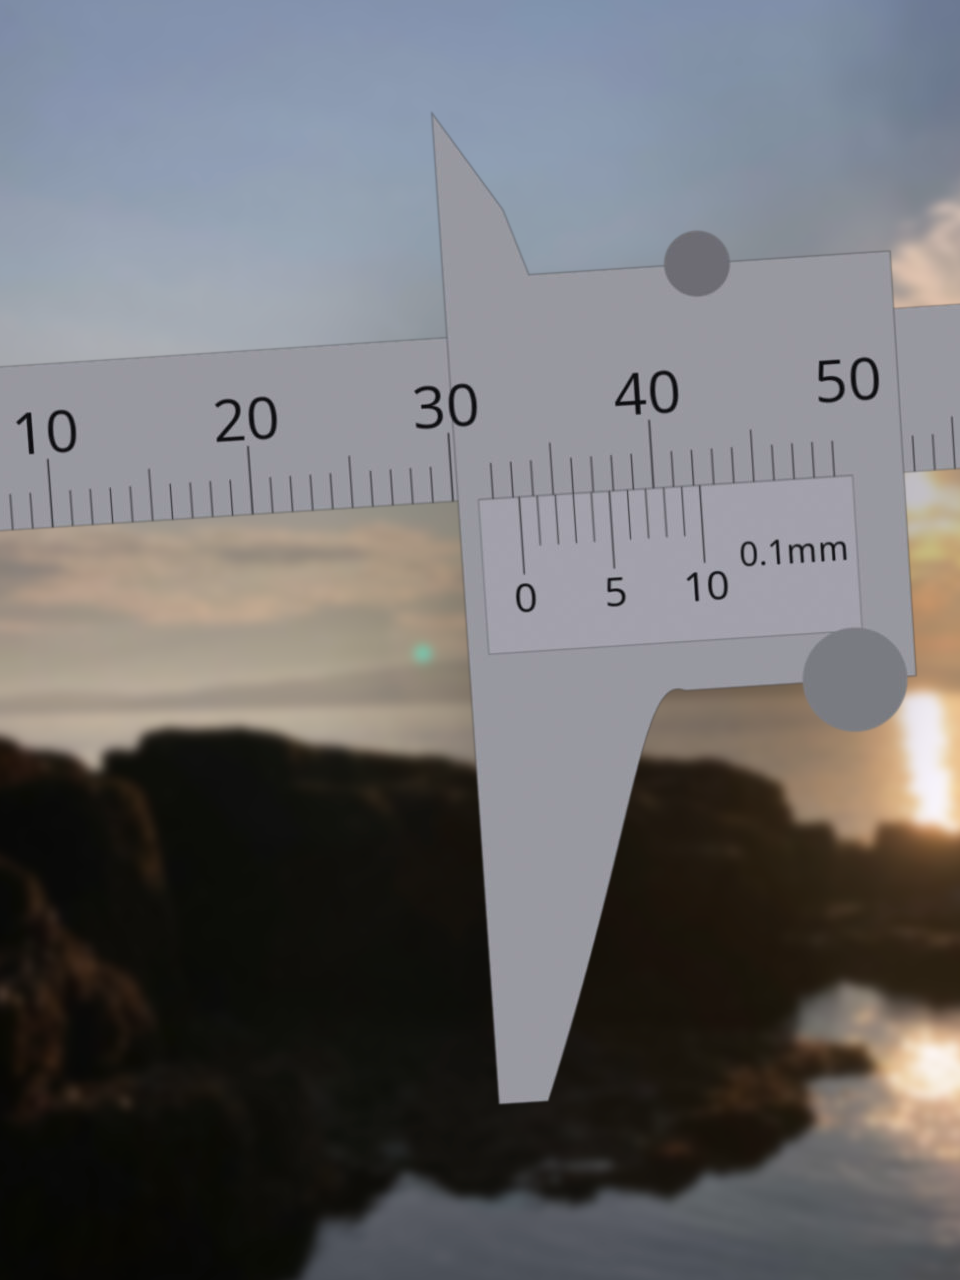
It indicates 33.3; mm
